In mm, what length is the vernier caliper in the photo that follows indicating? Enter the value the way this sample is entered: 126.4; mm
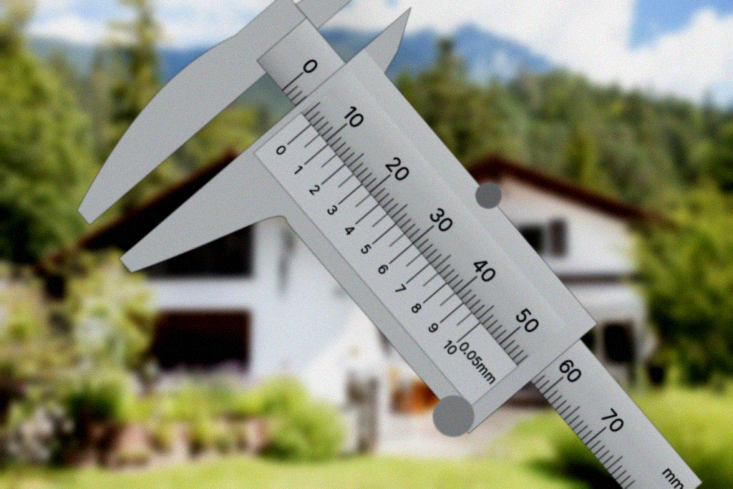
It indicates 6.6; mm
